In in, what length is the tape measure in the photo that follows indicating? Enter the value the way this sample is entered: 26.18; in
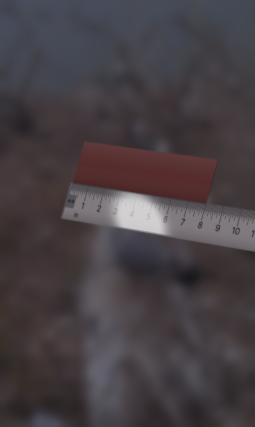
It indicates 8; in
